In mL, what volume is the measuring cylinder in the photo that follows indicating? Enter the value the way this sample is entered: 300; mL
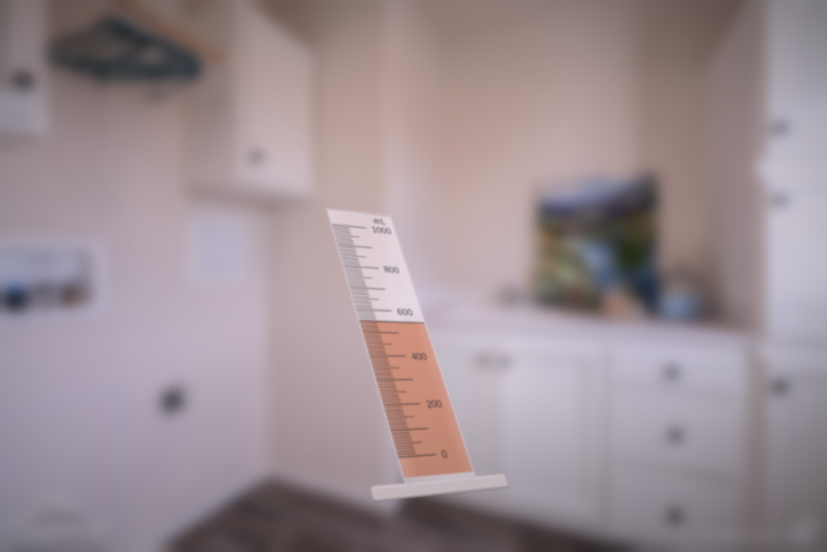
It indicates 550; mL
